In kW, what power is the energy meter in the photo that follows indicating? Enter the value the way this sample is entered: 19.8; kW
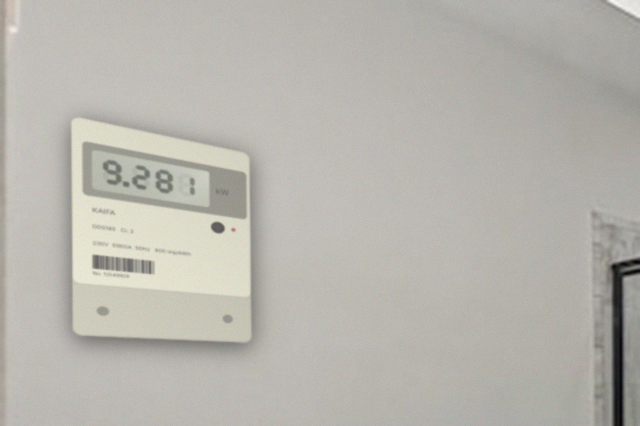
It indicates 9.281; kW
